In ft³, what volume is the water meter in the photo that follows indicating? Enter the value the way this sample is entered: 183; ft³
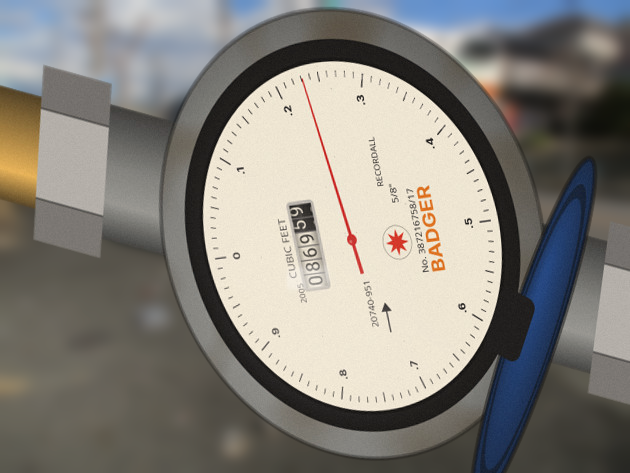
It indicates 86959.23; ft³
